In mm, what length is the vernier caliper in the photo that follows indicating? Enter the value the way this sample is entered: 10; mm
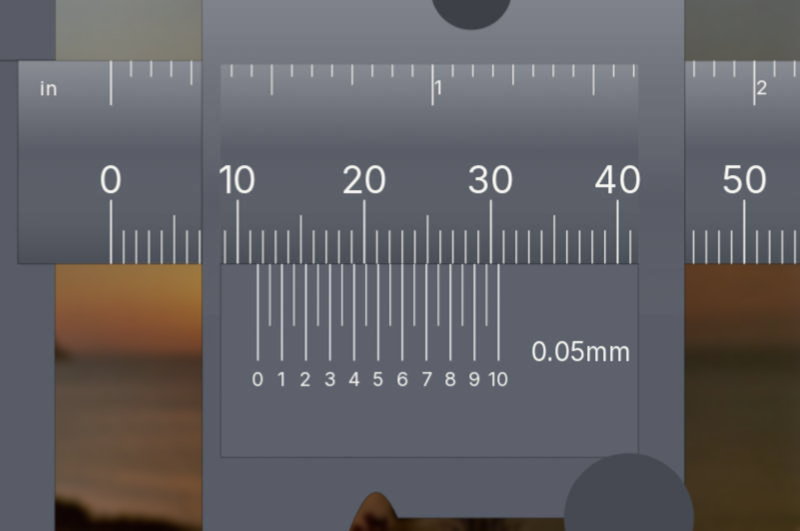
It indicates 11.6; mm
